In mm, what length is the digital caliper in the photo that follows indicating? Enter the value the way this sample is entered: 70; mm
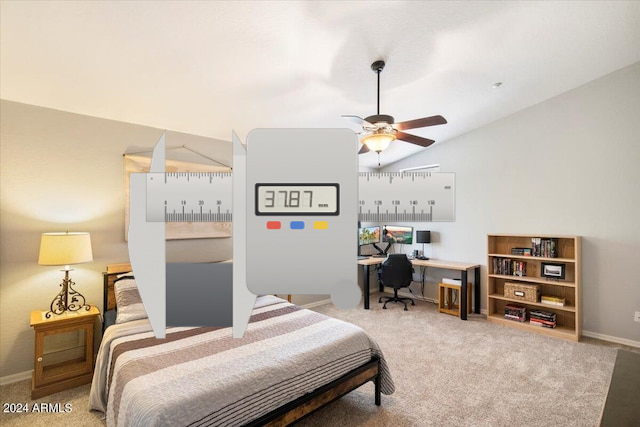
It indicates 37.87; mm
